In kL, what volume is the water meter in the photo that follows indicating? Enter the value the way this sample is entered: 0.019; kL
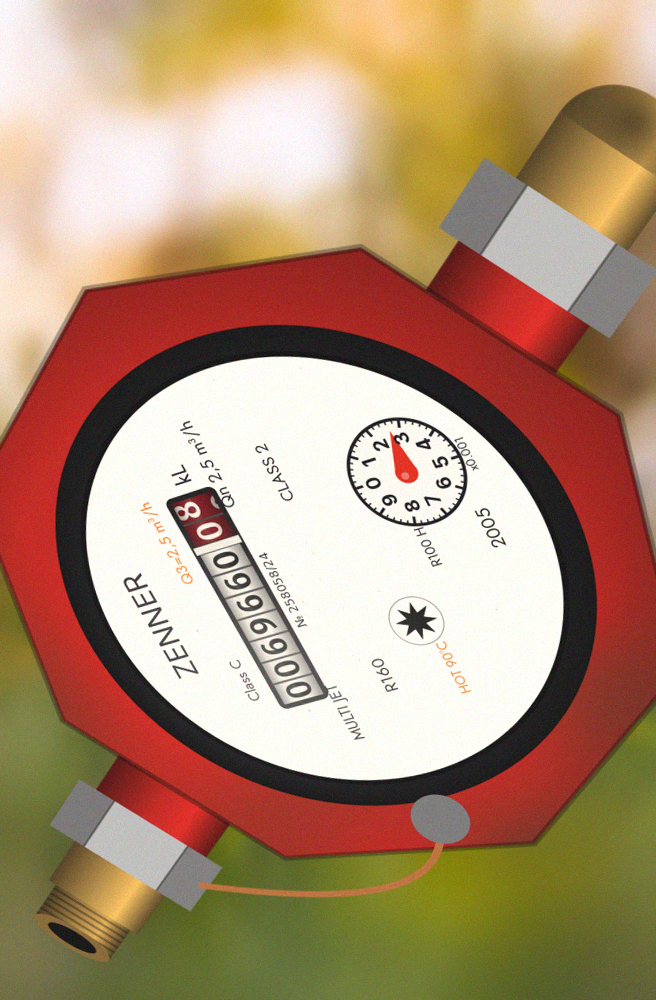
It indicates 69660.082; kL
